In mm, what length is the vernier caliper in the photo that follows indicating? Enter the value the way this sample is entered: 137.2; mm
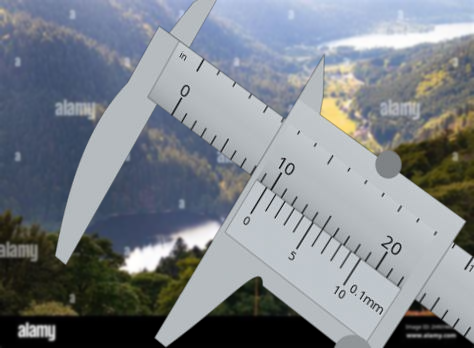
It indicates 9.6; mm
